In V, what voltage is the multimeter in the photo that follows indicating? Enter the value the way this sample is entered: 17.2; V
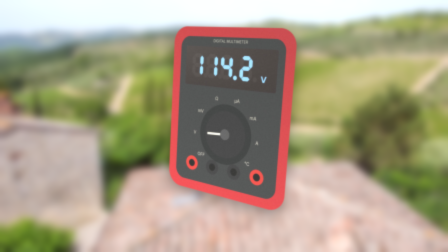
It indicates 114.2; V
